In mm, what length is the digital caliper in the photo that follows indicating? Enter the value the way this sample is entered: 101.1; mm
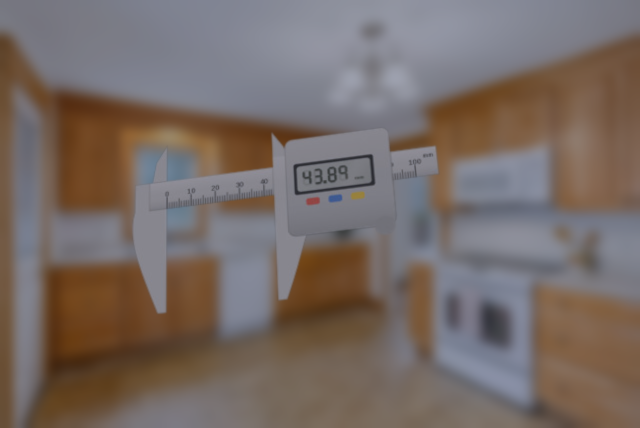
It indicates 43.89; mm
